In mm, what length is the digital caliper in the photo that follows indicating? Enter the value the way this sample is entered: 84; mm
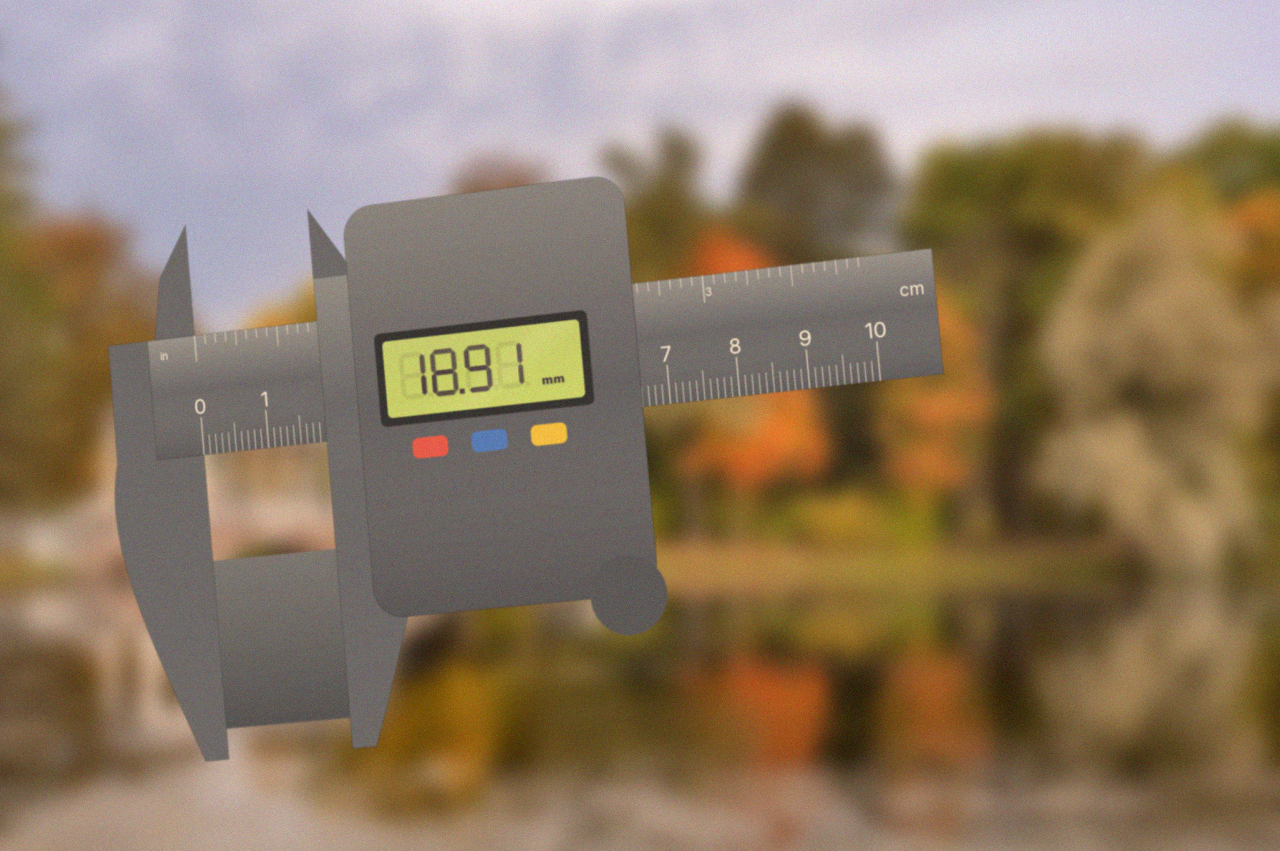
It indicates 18.91; mm
